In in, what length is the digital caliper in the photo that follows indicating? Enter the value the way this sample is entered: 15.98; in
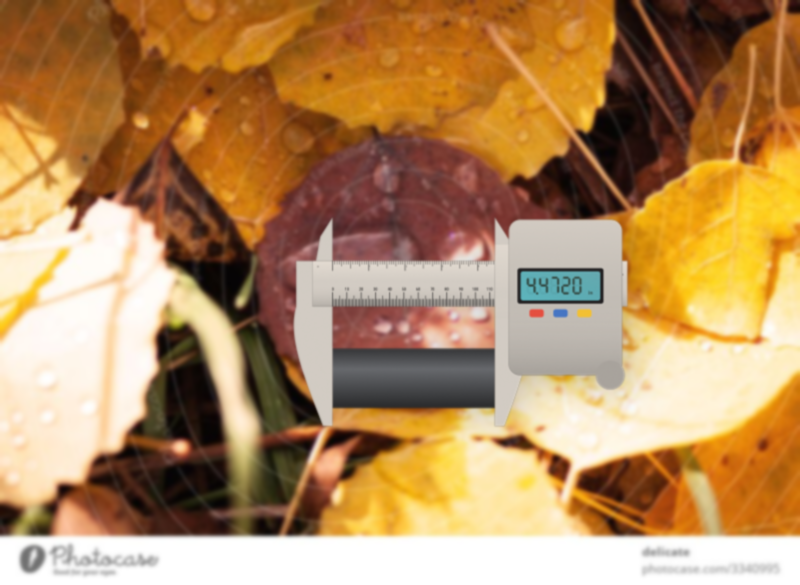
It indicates 4.4720; in
